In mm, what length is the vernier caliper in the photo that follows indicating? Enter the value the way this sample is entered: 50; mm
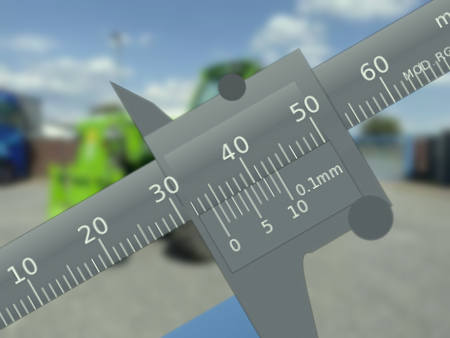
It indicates 34.0; mm
